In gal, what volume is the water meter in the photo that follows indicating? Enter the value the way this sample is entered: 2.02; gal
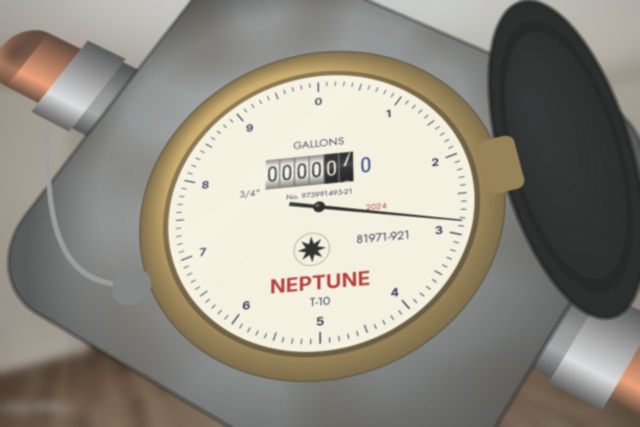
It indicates 72.8; gal
